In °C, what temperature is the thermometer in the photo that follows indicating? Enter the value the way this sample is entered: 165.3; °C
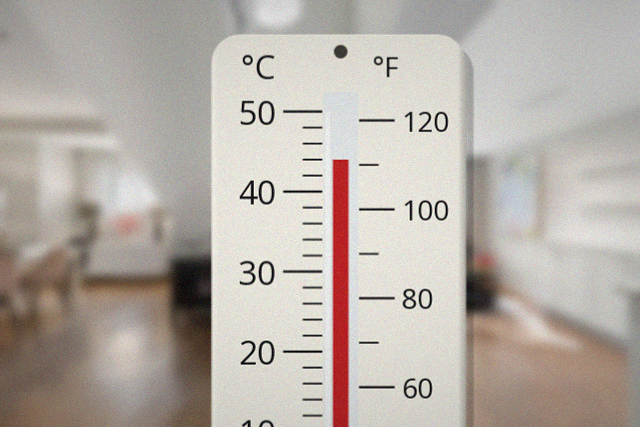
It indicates 44; °C
